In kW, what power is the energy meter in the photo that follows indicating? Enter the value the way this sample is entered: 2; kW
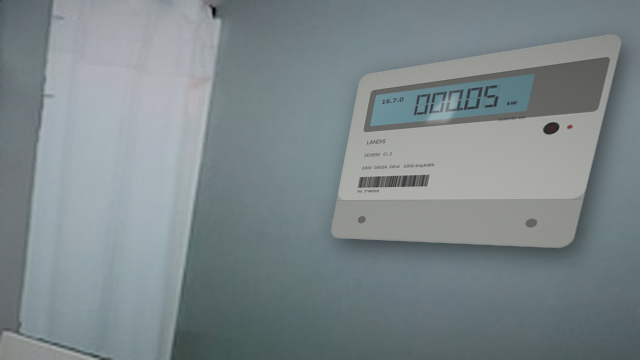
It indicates 0.05; kW
